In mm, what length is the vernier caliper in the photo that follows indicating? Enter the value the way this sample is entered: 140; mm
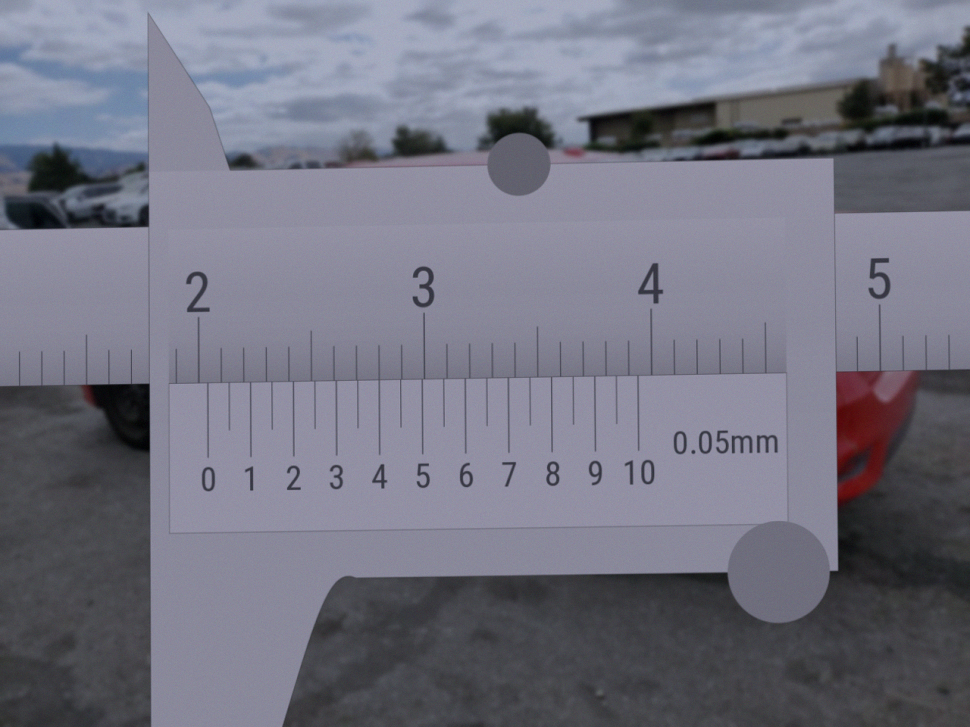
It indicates 20.40; mm
